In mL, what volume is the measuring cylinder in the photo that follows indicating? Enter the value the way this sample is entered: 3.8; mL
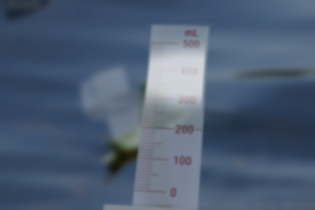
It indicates 200; mL
